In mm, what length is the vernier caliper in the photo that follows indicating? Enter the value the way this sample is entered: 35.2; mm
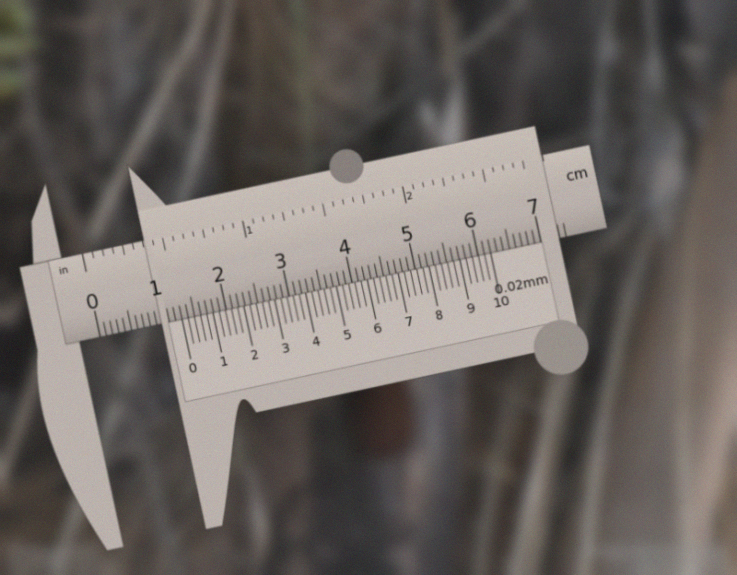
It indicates 13.0; mm
